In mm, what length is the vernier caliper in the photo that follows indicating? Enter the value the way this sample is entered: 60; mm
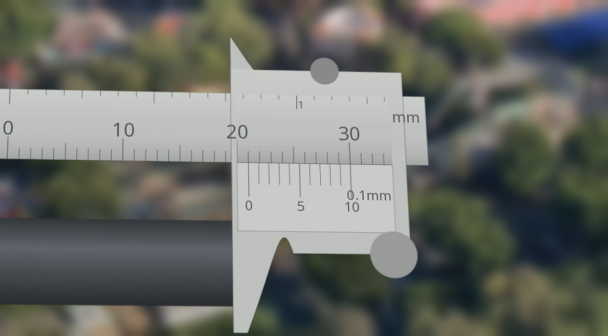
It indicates 21.0; mm
